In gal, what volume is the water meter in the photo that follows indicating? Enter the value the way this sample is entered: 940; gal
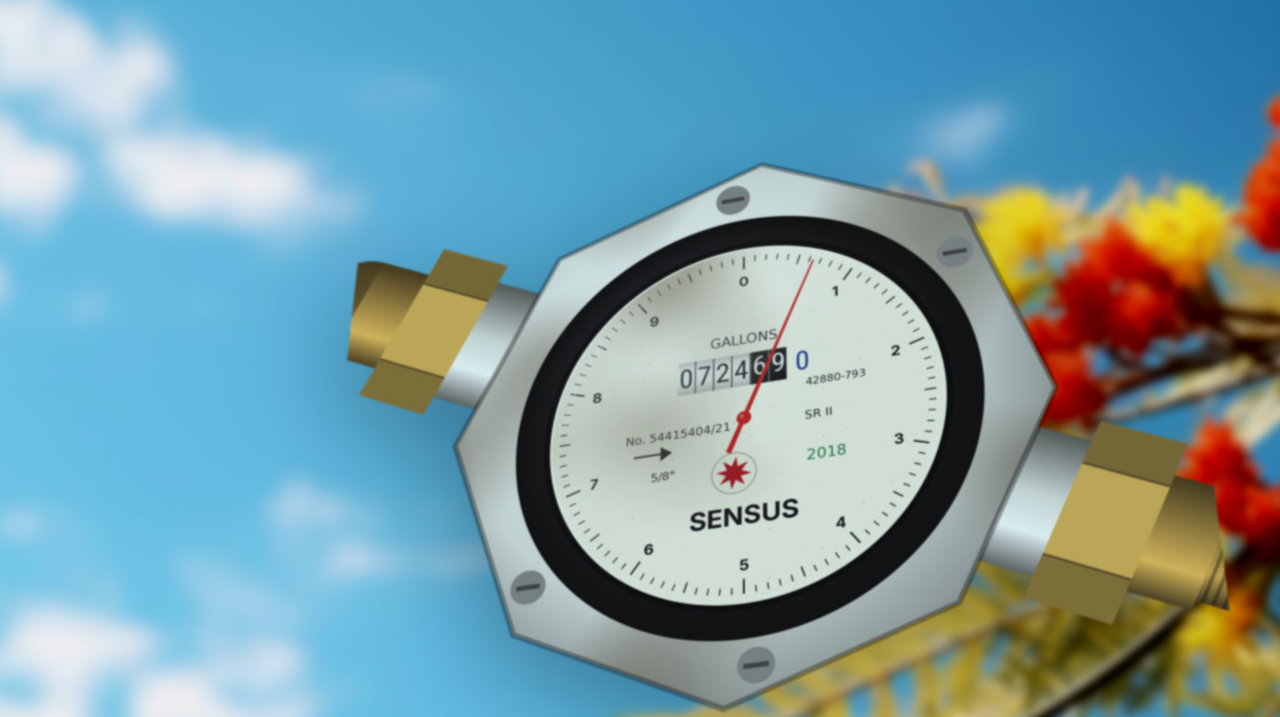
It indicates 724690.6; gal
